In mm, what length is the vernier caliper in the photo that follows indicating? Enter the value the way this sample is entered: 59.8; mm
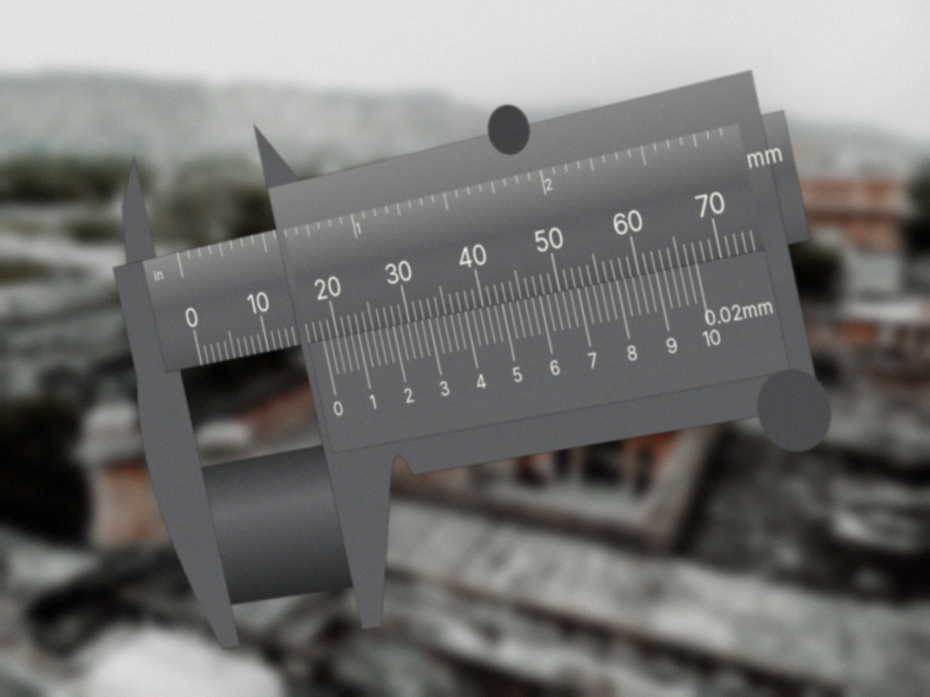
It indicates 18.0; mm
